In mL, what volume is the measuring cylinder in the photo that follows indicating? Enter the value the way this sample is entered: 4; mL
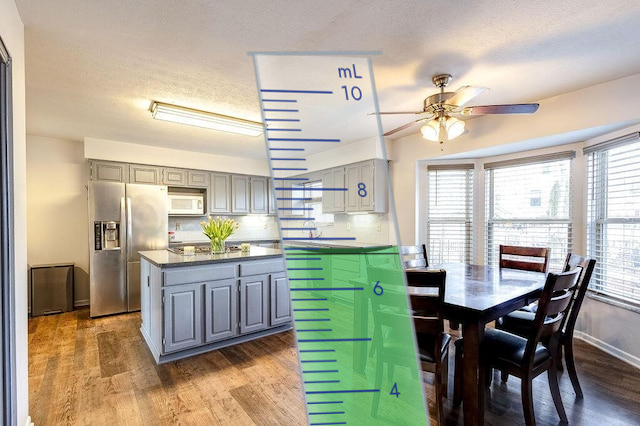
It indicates 6.7; mL
